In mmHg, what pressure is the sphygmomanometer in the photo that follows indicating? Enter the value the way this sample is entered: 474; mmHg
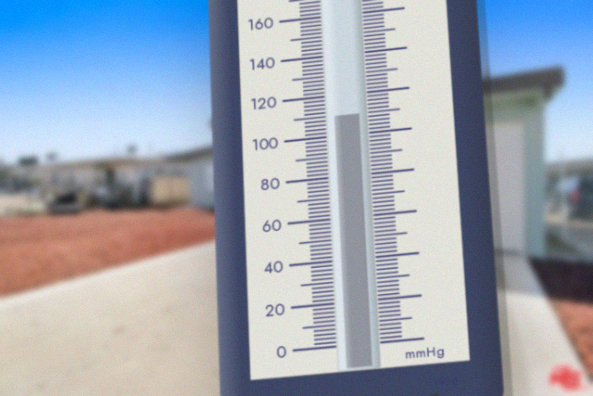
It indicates 110; mmHg
